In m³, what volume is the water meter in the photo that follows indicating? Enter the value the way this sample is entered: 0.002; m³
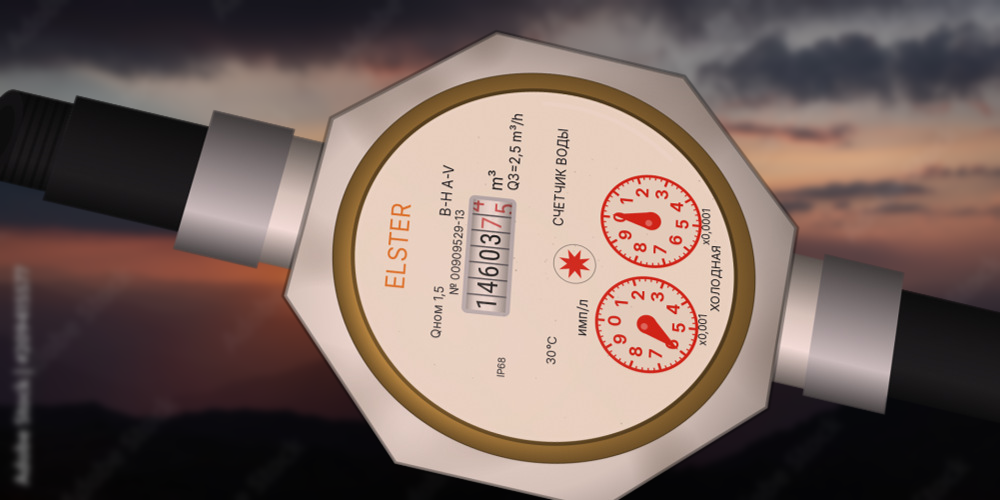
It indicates 14603.7460; m³
